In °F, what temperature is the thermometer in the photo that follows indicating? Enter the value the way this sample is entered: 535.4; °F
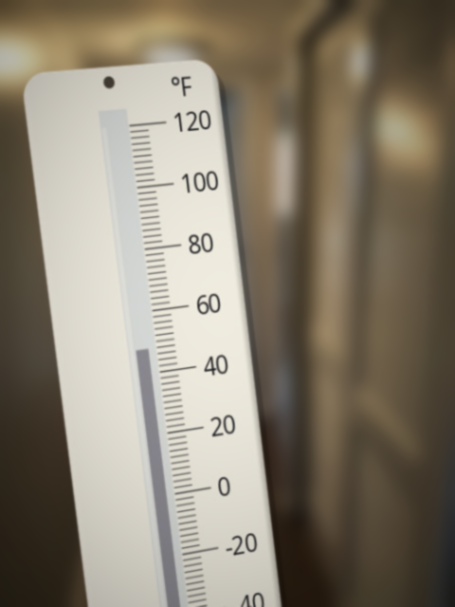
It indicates 48; °F
